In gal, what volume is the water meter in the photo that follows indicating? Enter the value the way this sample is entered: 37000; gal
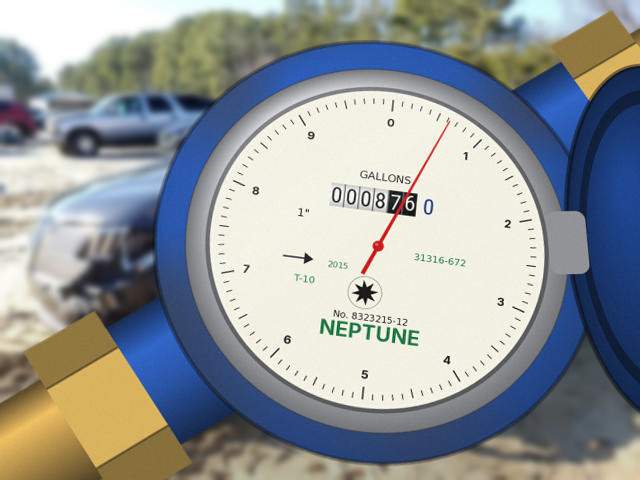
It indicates 8760.6; gal
